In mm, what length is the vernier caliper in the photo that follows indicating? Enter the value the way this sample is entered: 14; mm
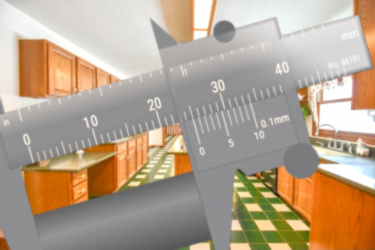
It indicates 25.0; mm
